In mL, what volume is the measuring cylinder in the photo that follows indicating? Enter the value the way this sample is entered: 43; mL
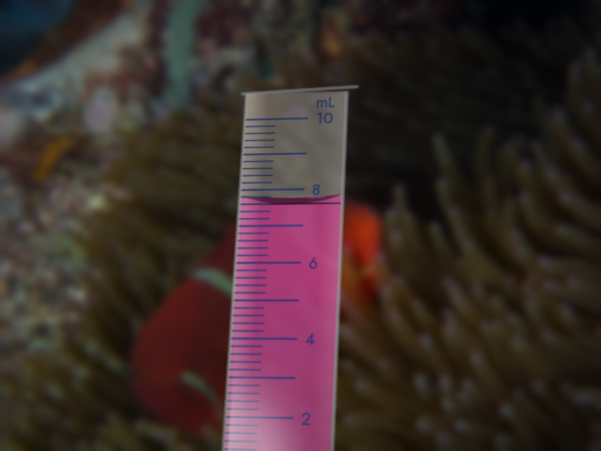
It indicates 7.6; mL
